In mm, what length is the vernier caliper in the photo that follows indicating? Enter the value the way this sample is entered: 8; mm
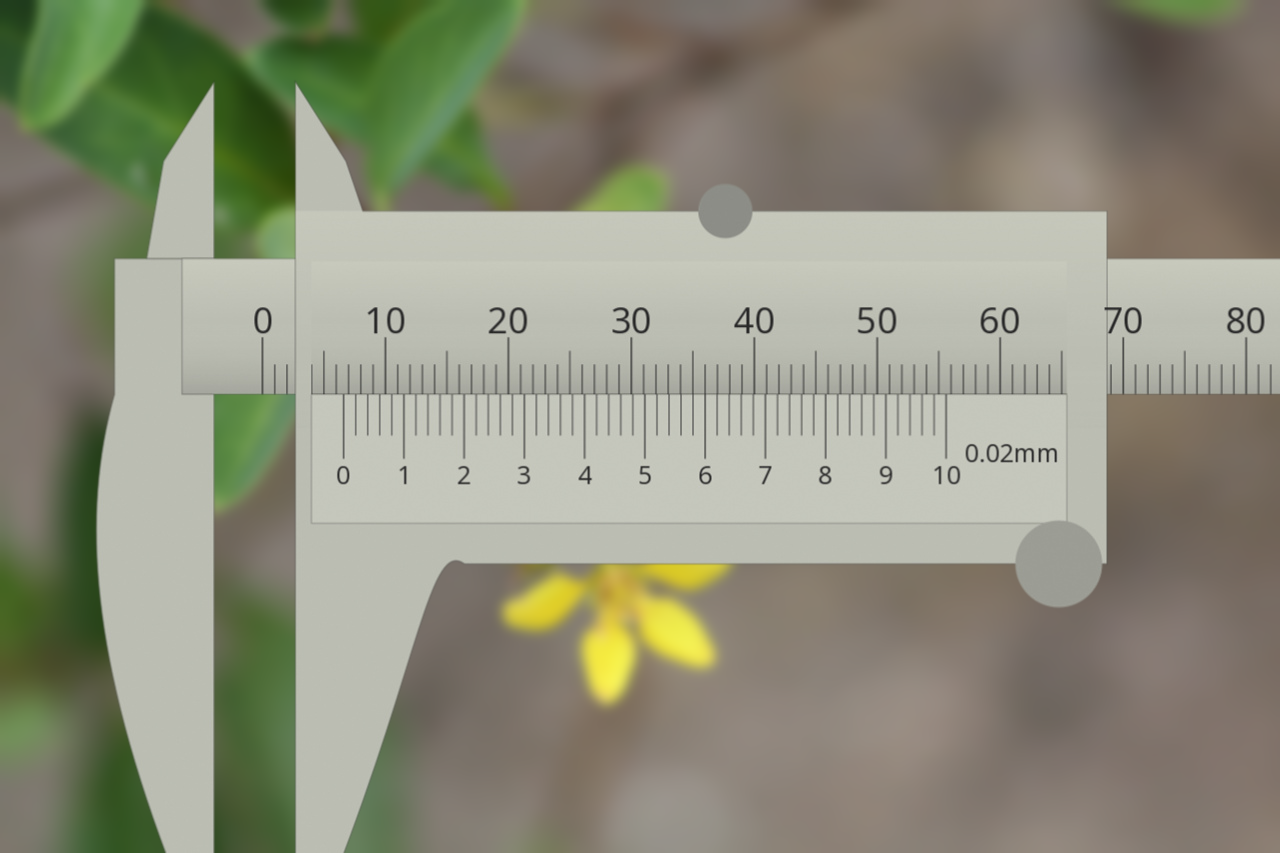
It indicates 6.6; mm
